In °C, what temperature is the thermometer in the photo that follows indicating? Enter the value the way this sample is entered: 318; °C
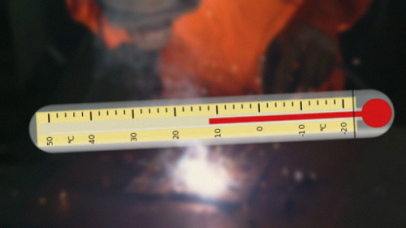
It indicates 12; °C
